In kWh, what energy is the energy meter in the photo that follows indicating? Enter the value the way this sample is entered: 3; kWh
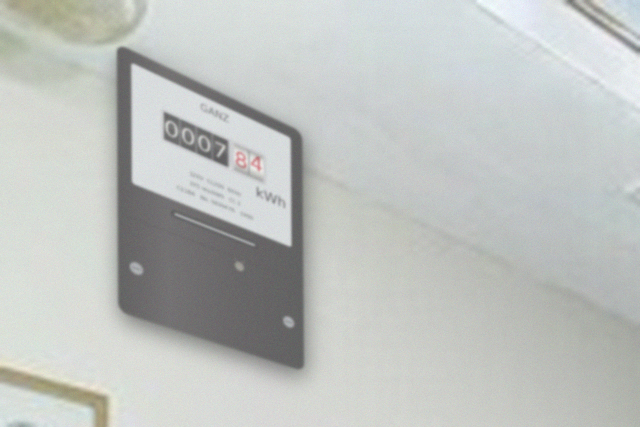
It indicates 7.84; kWh
